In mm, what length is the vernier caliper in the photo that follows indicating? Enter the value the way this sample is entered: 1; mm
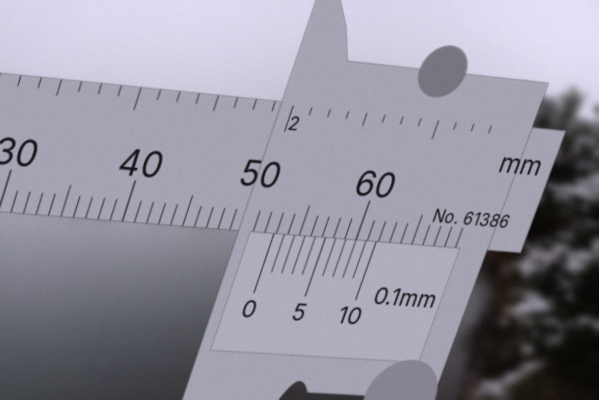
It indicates 52.8; mm
